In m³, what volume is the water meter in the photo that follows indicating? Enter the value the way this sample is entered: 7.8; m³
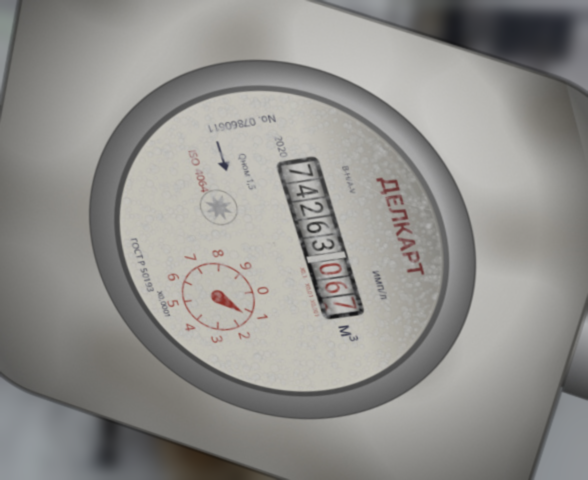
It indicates 74263.0671; m³
